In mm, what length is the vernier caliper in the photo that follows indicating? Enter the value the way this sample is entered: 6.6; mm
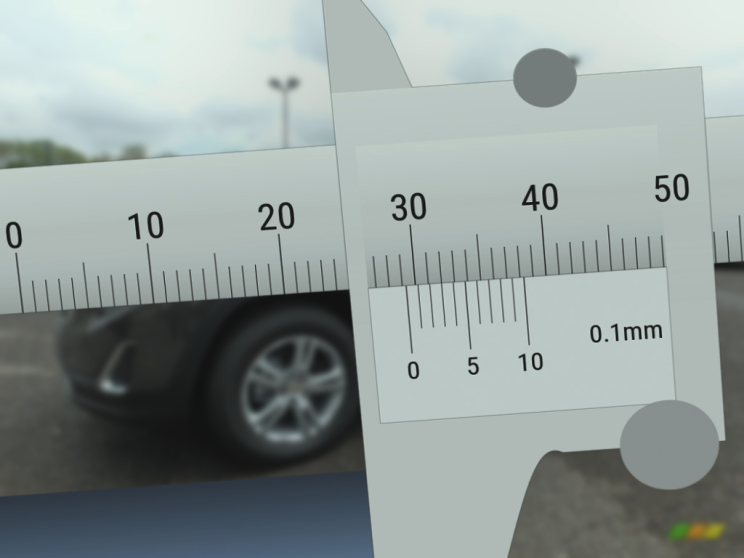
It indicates 29.3; mm
